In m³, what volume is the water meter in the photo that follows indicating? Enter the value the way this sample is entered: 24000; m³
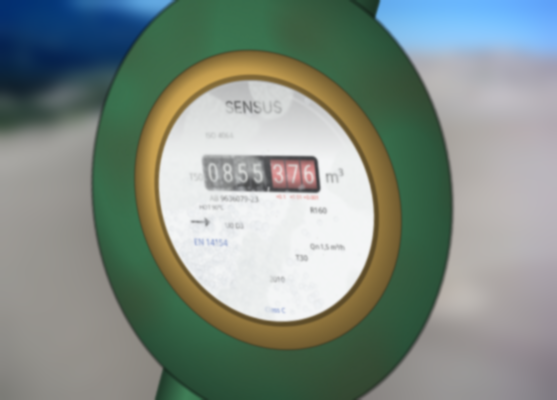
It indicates 855.376; m³
